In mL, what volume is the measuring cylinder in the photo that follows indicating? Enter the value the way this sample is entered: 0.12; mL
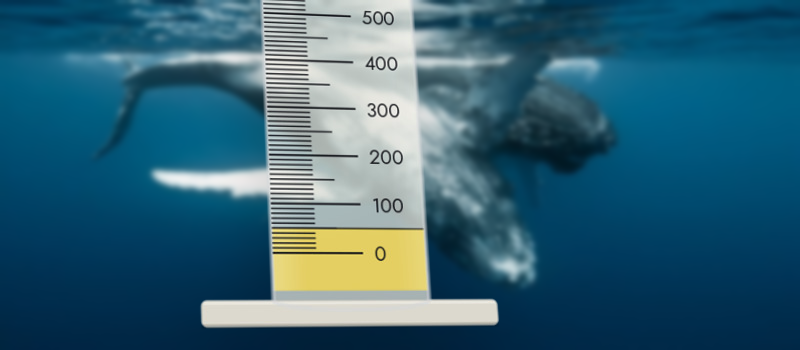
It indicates 50; mL
